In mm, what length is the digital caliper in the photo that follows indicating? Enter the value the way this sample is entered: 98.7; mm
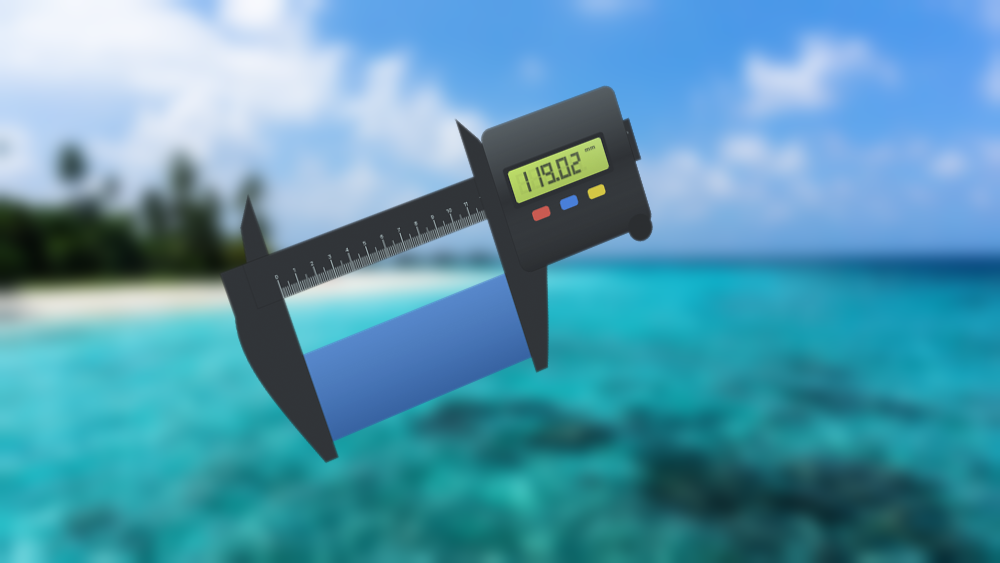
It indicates 119.02; mm
